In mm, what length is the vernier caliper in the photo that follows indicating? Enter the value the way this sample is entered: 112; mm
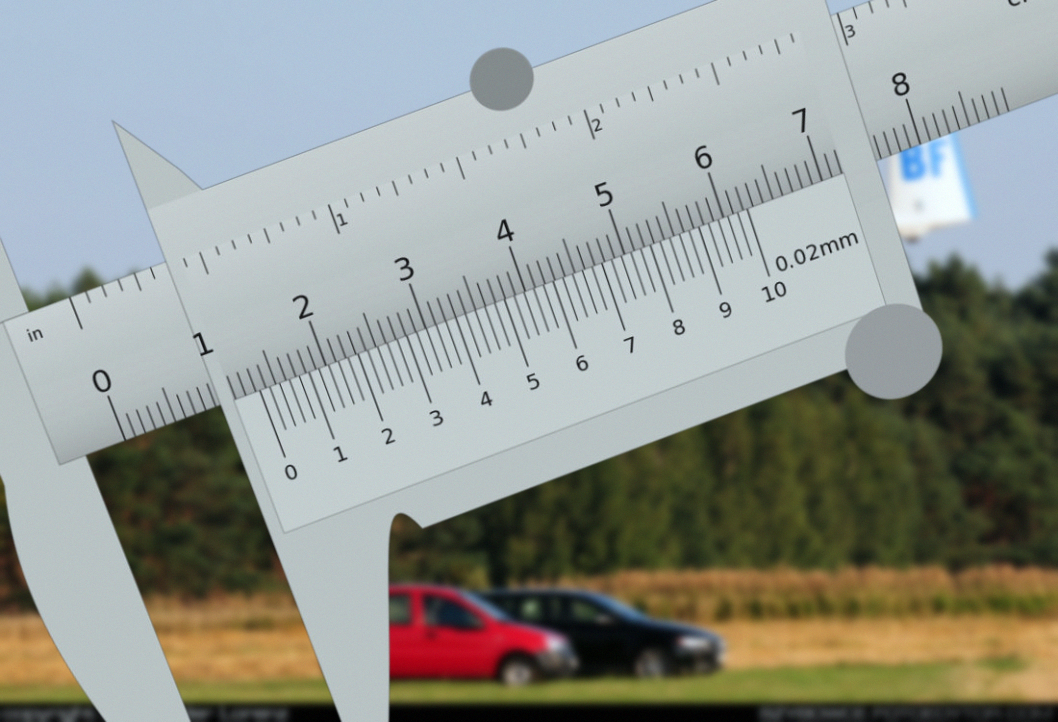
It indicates 13.4; mm
